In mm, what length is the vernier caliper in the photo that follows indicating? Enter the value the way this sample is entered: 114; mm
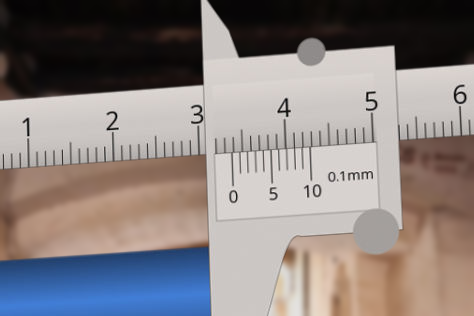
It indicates 33.8; mm
